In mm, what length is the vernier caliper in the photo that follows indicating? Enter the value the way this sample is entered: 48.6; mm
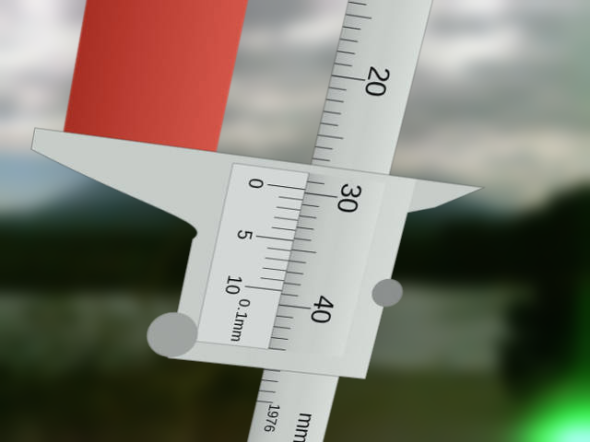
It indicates 29.7; mm
